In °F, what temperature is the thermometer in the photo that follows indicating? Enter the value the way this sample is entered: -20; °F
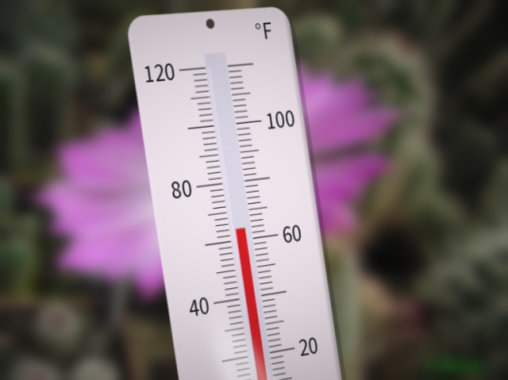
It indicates 64; °F
